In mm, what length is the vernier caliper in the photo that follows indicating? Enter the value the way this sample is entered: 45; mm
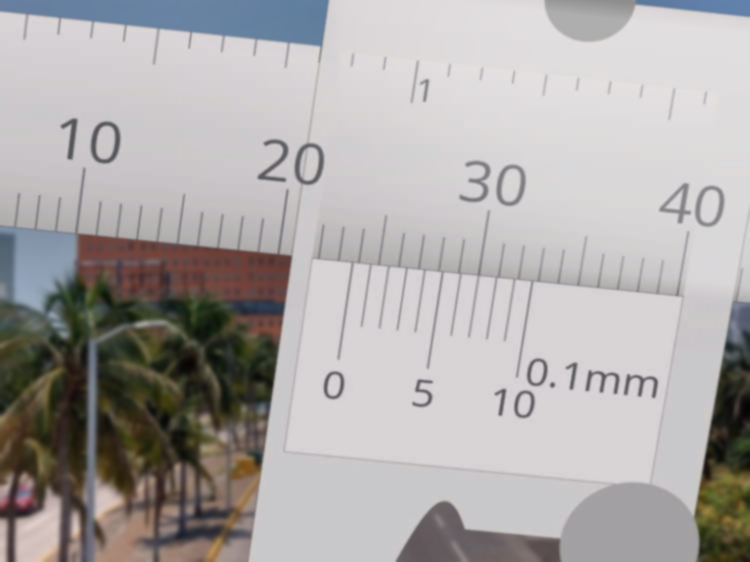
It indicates 23.7; mm
